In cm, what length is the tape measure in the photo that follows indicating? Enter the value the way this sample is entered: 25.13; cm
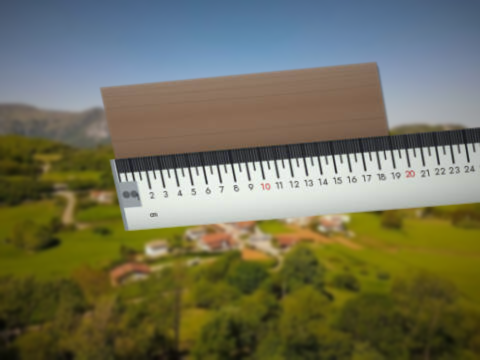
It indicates 19; cm
